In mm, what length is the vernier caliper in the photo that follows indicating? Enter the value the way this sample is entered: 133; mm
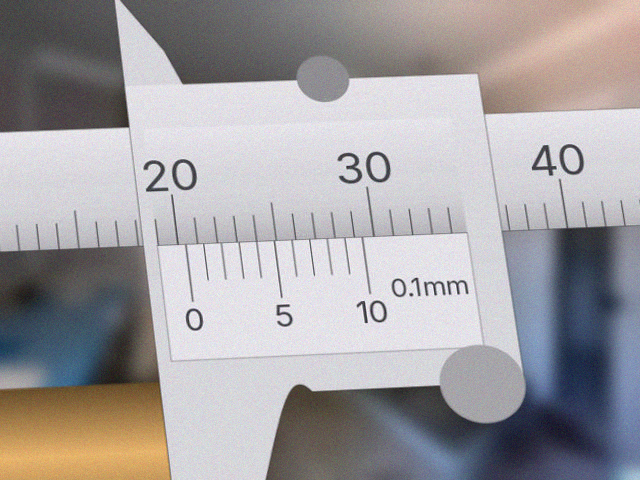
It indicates 20.4; mm
